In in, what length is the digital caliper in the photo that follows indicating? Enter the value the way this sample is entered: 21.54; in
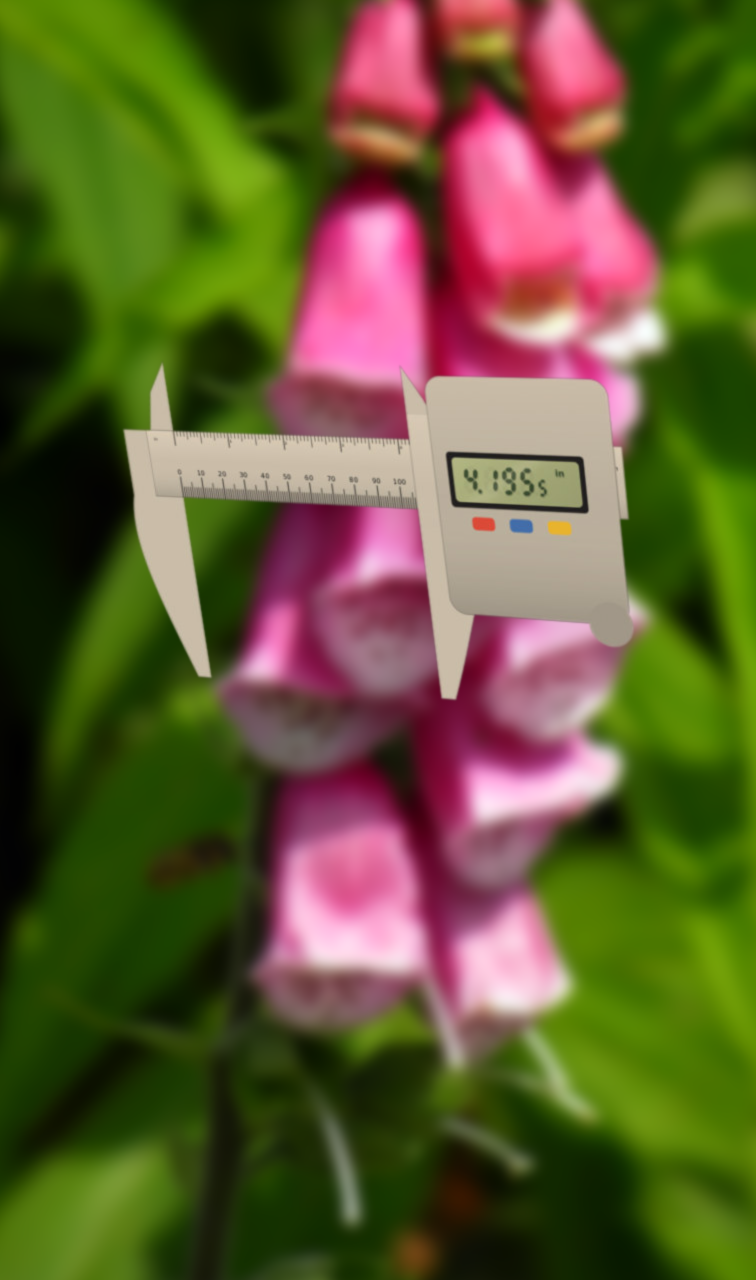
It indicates 4.1955; in
